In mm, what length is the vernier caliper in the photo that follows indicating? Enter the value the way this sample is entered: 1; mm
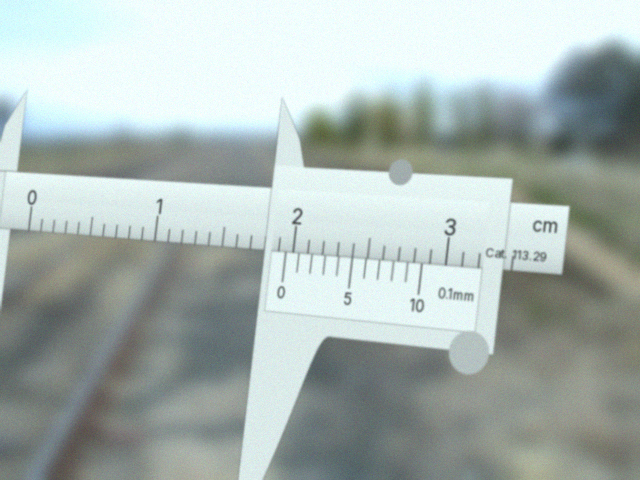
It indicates 19.5; mm
